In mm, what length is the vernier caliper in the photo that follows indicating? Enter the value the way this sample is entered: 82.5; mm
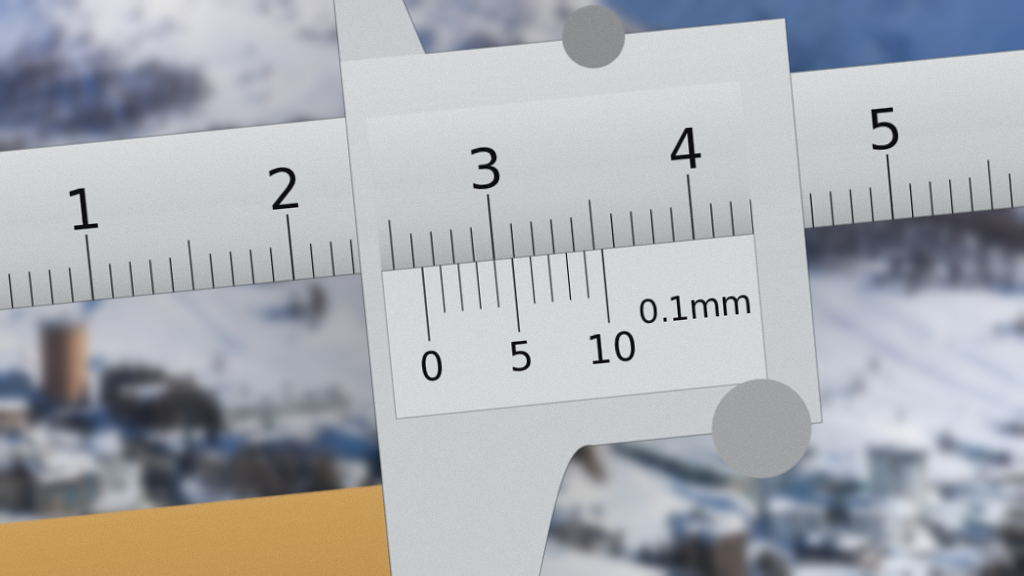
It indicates 26.4; mm
